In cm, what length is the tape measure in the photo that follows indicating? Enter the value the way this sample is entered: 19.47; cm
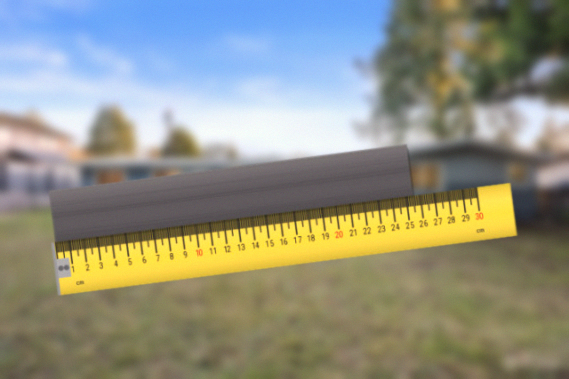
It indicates 25.5; cm
